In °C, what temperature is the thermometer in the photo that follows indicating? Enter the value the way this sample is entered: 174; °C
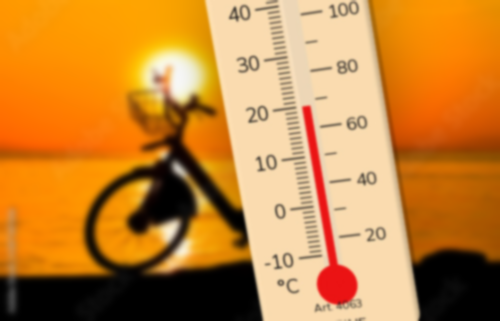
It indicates 20; °C
